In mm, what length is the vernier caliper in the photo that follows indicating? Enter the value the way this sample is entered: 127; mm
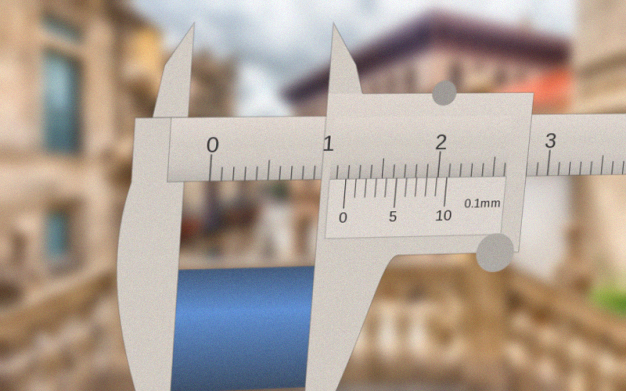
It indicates 11.8; mm
